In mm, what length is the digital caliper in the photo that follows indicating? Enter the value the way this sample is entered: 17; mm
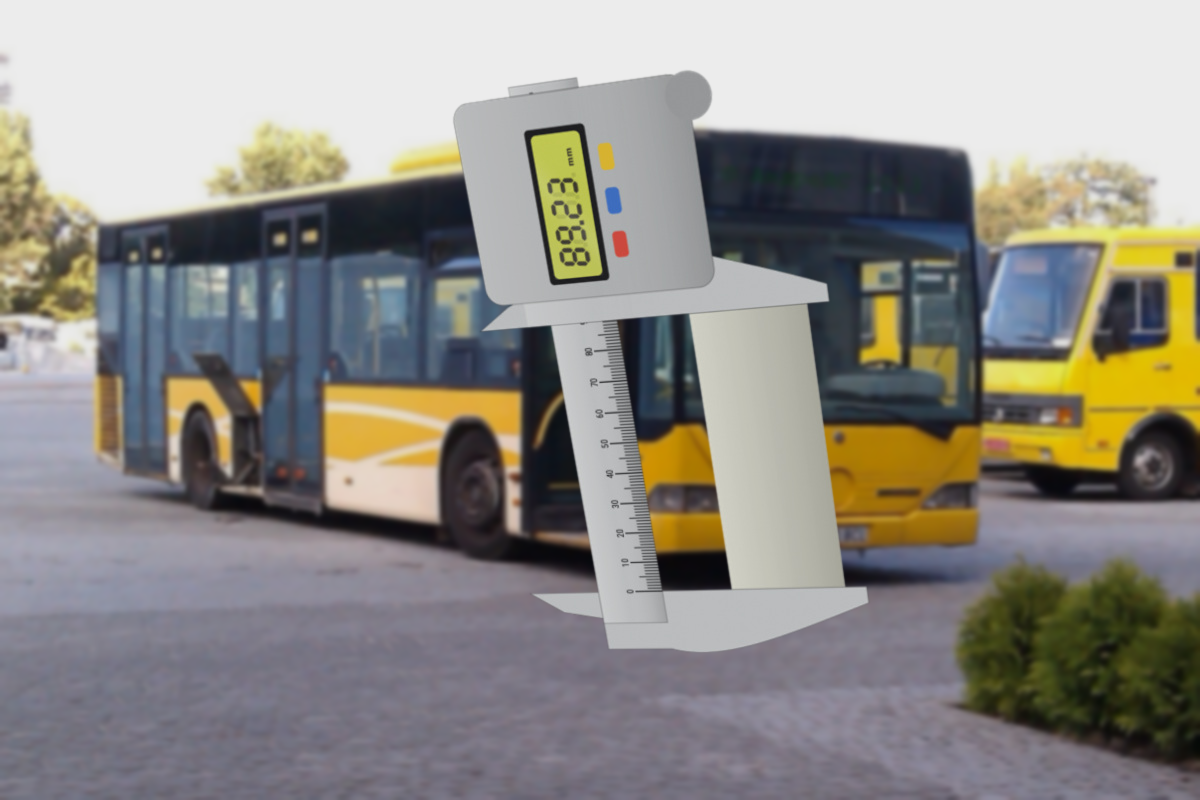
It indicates 89.23; mm
